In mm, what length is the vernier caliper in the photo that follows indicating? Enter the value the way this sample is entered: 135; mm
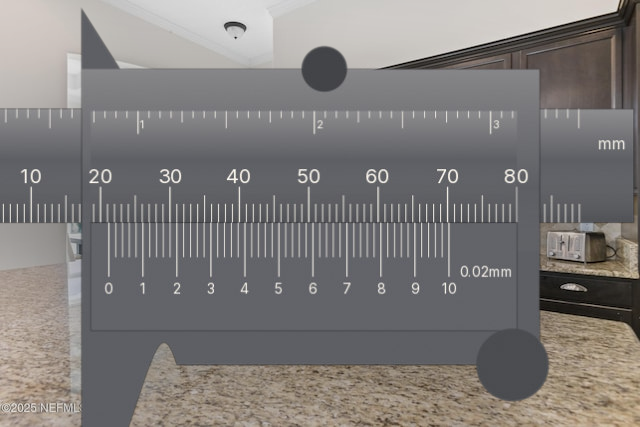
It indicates 21.2; mm
